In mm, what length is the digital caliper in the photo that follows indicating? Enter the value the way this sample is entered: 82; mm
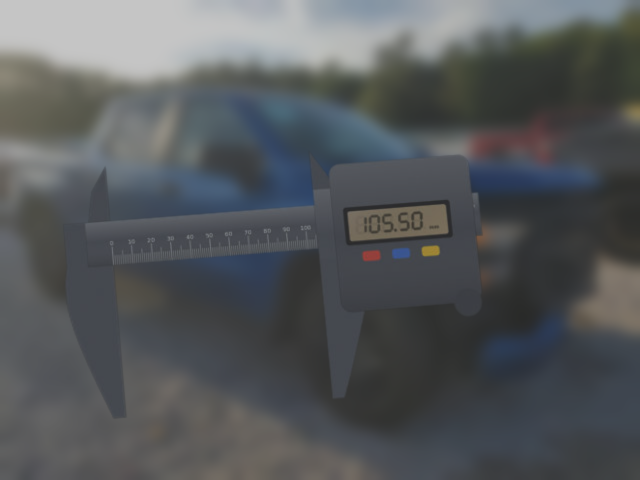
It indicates 105.50; mm
